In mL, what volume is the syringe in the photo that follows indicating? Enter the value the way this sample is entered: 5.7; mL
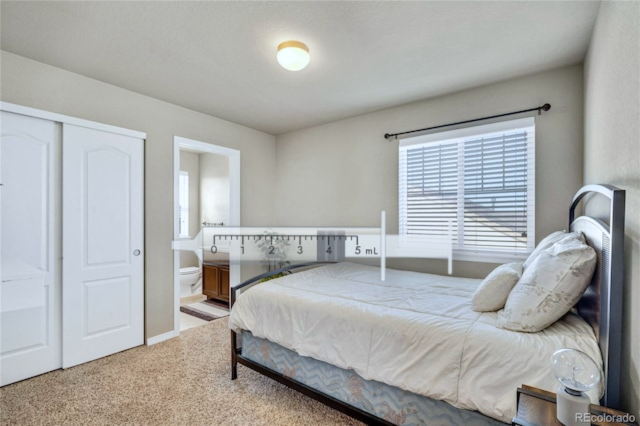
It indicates 3.6; mL
